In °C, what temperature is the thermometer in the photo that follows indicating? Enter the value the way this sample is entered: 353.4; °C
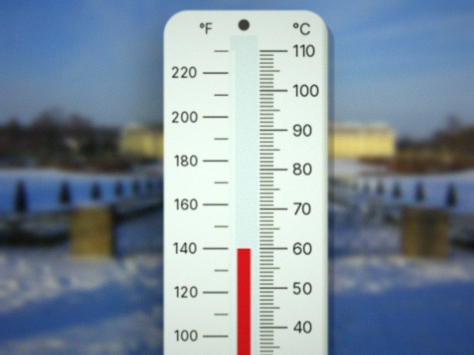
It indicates 60; °C
